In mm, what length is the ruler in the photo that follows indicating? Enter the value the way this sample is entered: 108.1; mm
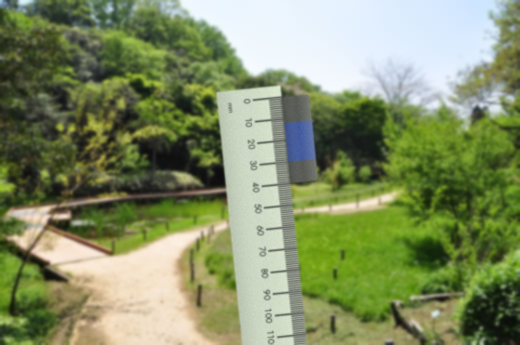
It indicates 40; mm
